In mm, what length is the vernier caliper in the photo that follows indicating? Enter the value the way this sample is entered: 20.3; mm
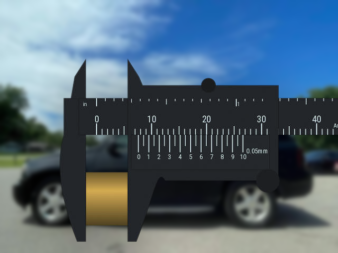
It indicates 7.6; mm
